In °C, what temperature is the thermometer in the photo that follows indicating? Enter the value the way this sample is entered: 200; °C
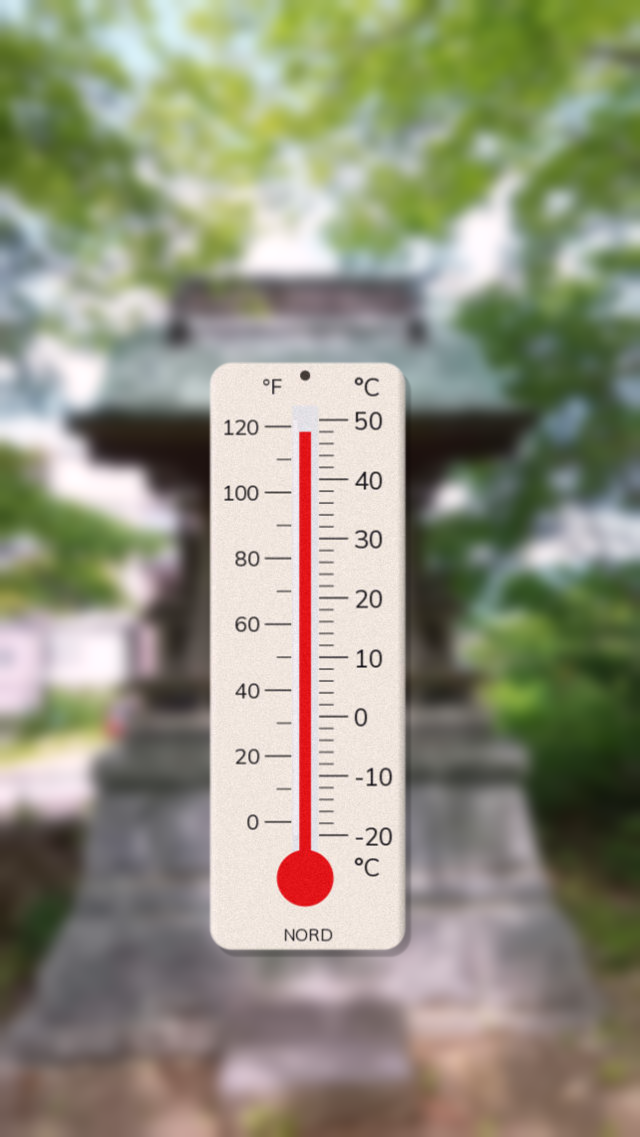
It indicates 48; °C
